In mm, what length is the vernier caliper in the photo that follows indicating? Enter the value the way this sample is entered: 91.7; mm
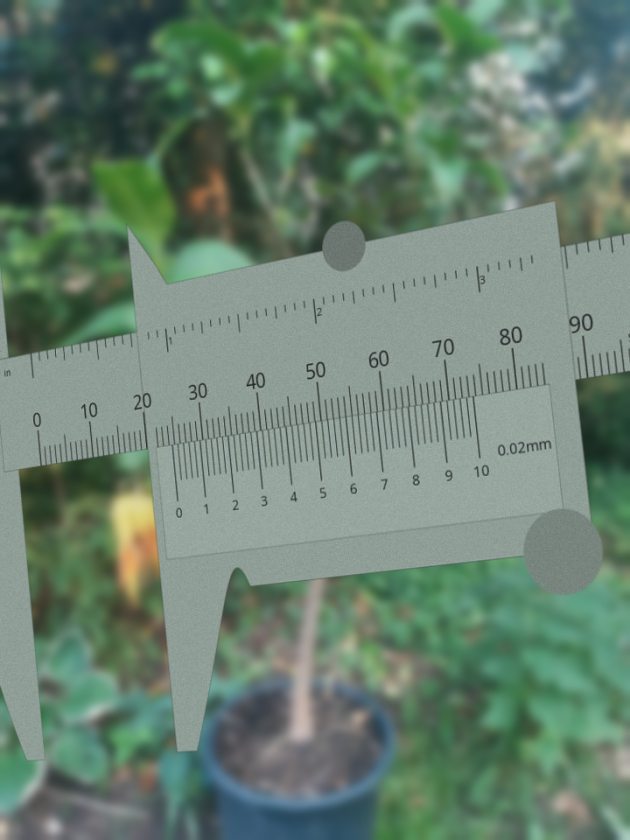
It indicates 24.6; mm
